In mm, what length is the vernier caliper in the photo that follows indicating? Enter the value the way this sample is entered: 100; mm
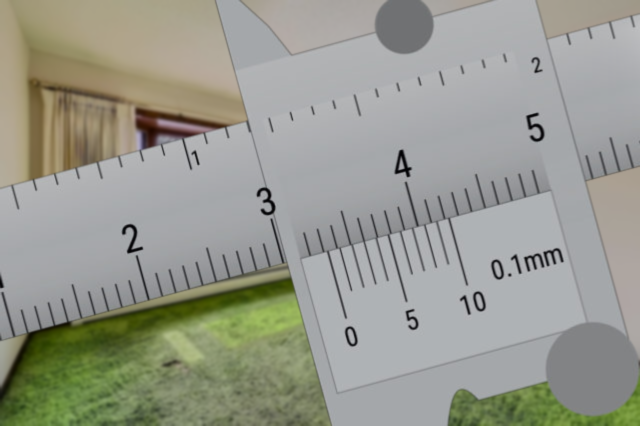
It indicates 33.3; mm
